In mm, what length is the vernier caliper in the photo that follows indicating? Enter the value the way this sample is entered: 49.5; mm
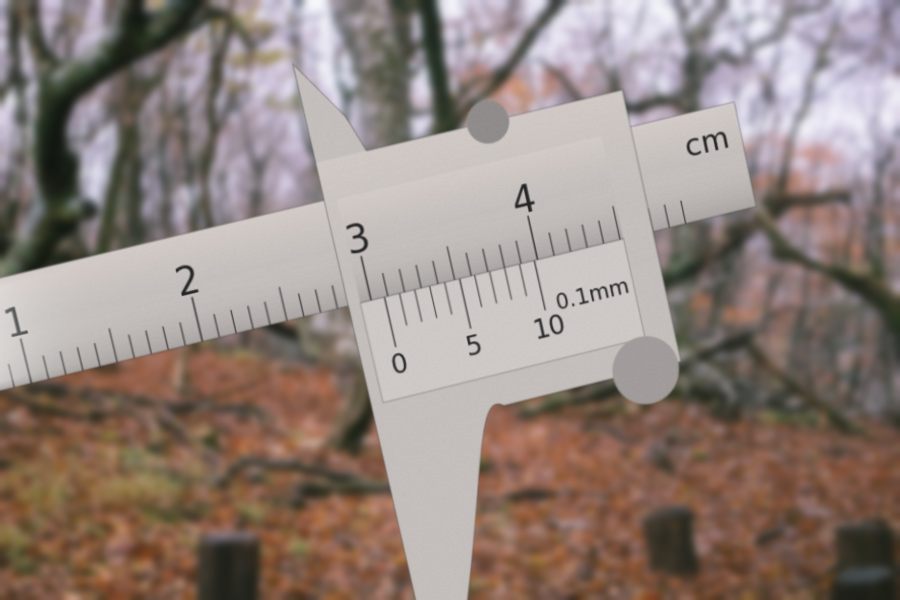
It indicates 30.8; mm
